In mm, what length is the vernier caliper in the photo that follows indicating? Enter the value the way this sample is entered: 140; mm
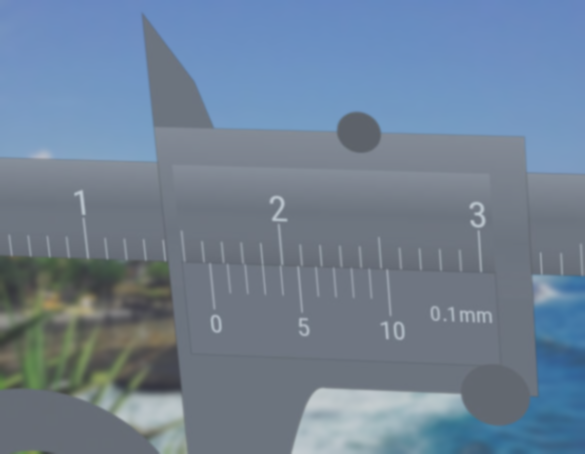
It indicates 16.3; mm
